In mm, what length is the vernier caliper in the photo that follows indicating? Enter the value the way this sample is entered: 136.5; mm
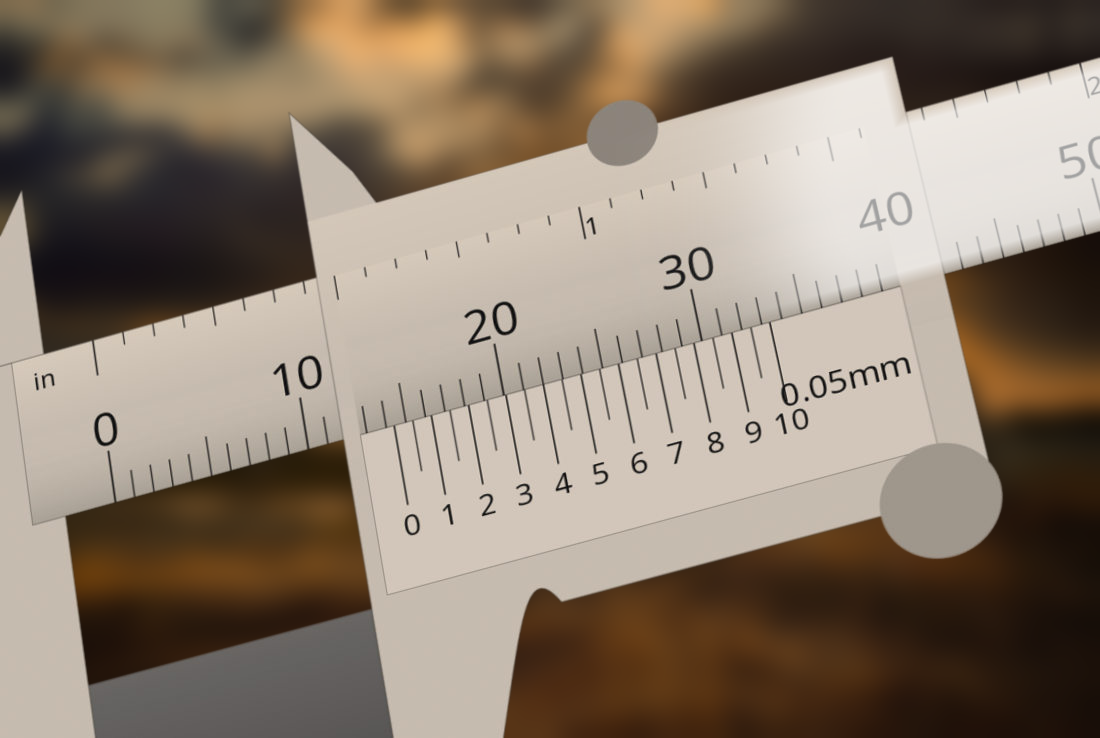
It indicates 14.4; mm
